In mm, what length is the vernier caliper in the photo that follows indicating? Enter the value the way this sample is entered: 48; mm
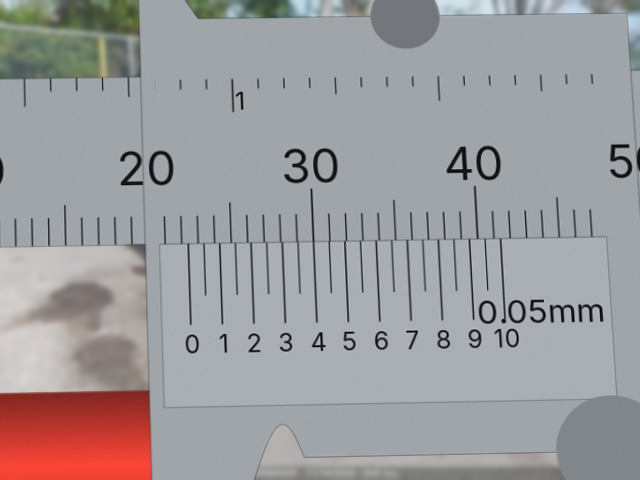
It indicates 22.4; mm
